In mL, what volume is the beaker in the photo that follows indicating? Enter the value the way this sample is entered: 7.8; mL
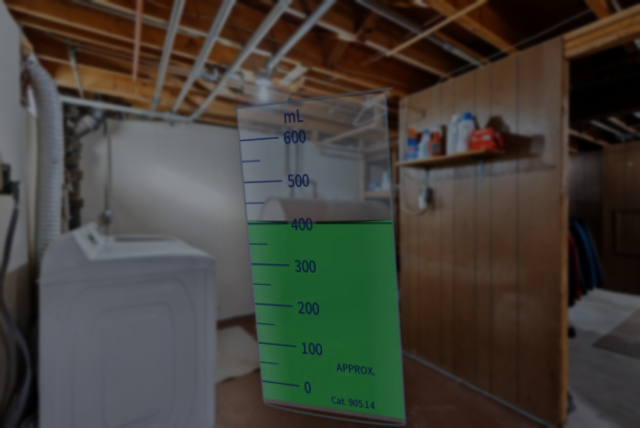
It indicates 400; mL
